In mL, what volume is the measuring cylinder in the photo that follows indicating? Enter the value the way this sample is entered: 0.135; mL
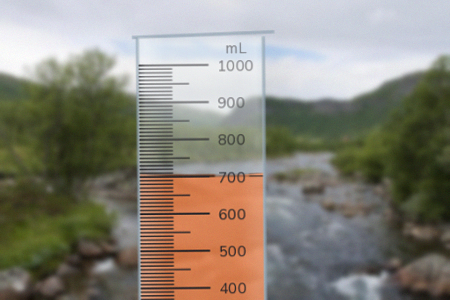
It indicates 700; mL
